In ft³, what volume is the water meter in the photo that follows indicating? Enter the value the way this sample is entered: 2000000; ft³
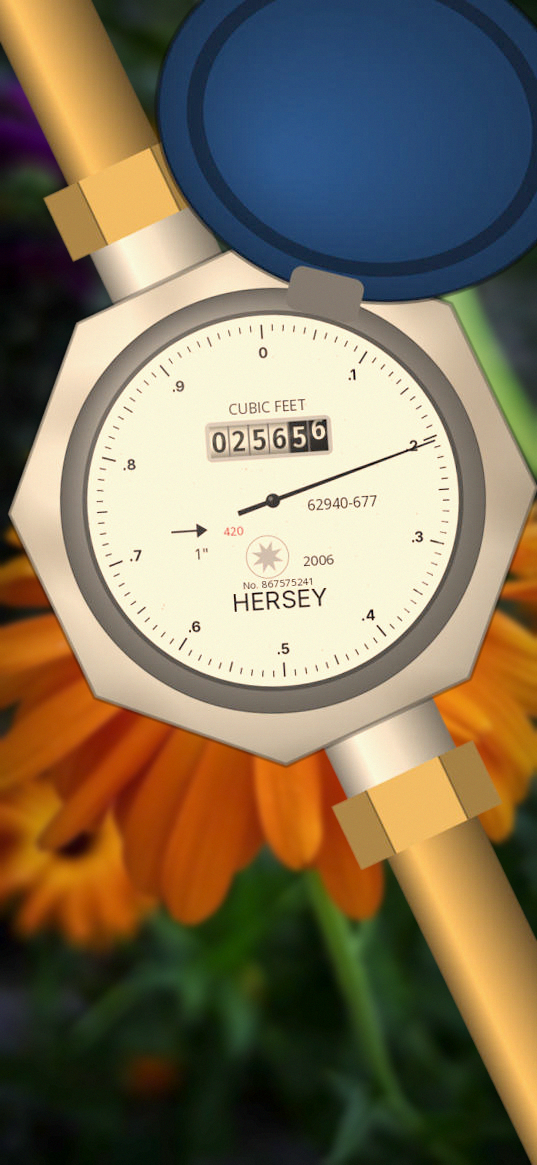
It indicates 25656.20; ft³
